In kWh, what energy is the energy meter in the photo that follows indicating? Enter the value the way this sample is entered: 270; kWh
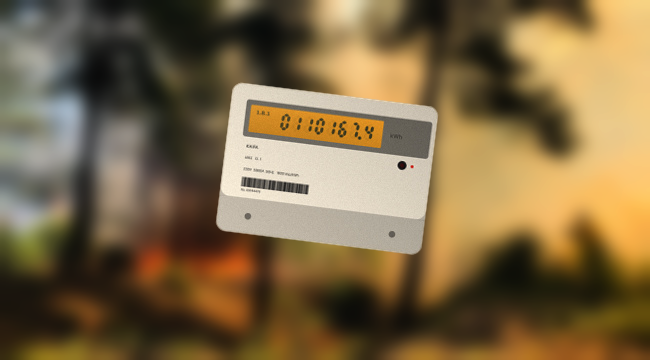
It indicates 110167.4; kWh
